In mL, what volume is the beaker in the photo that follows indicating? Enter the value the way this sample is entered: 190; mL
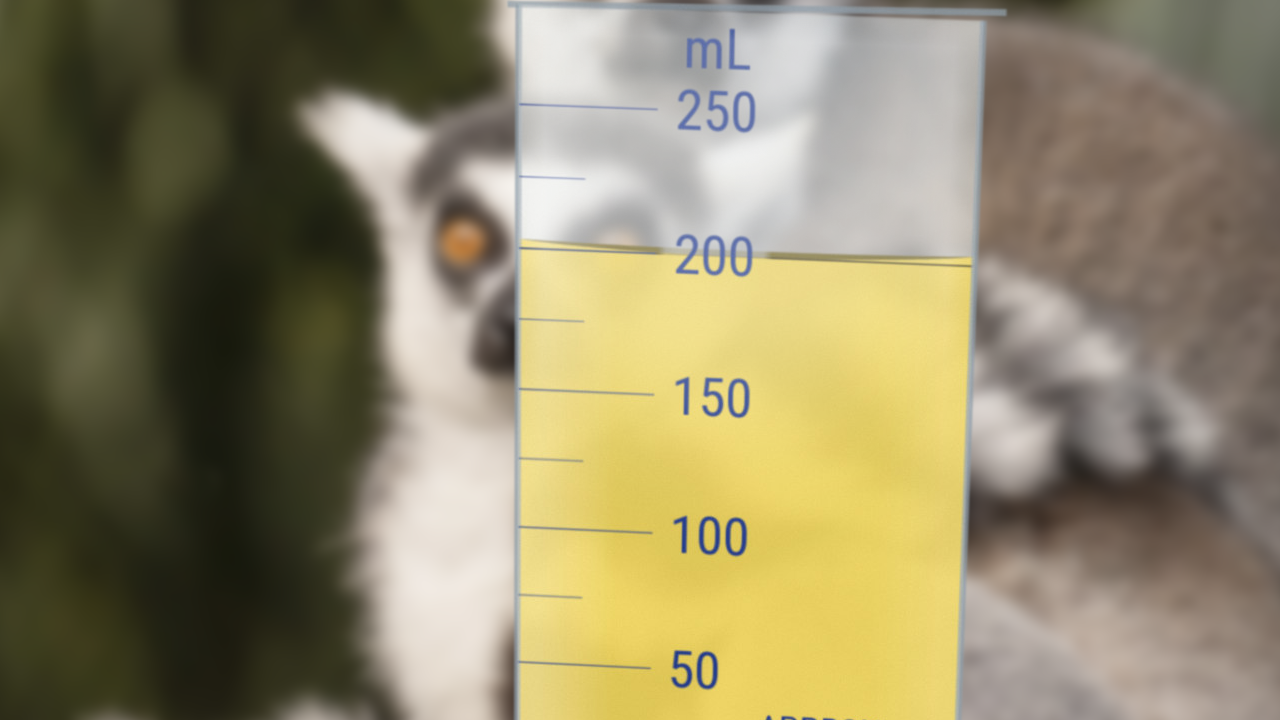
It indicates 200; mL
